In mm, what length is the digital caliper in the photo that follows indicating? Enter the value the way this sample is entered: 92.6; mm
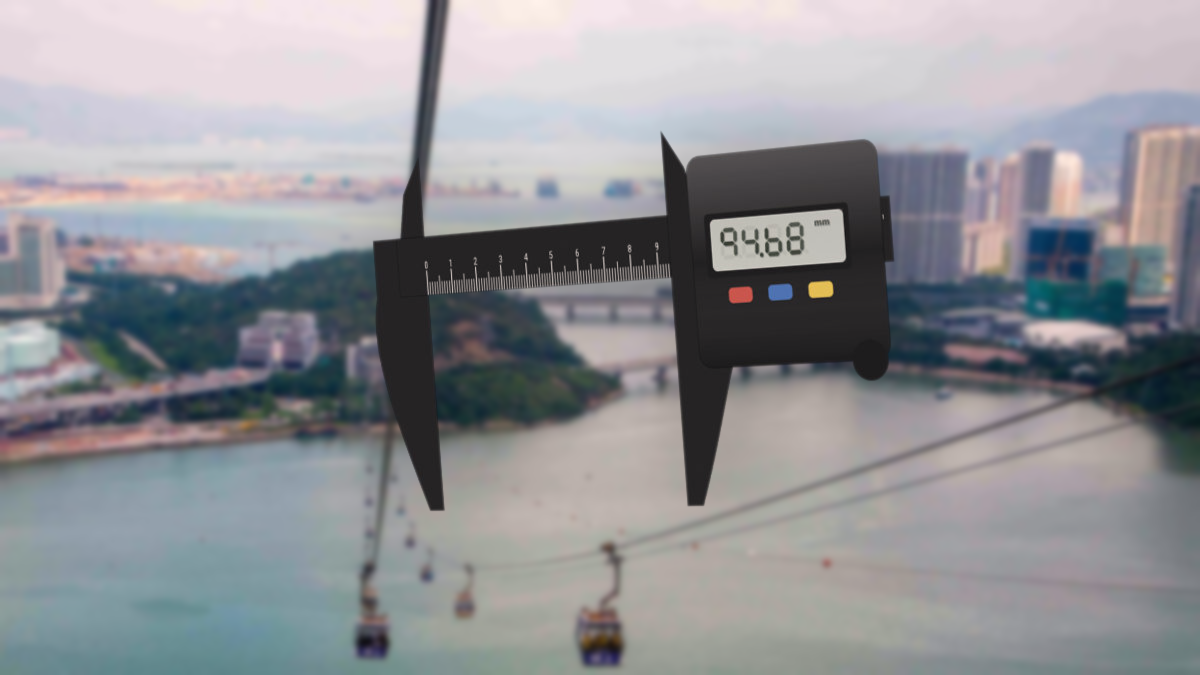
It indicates 94.68; mm
